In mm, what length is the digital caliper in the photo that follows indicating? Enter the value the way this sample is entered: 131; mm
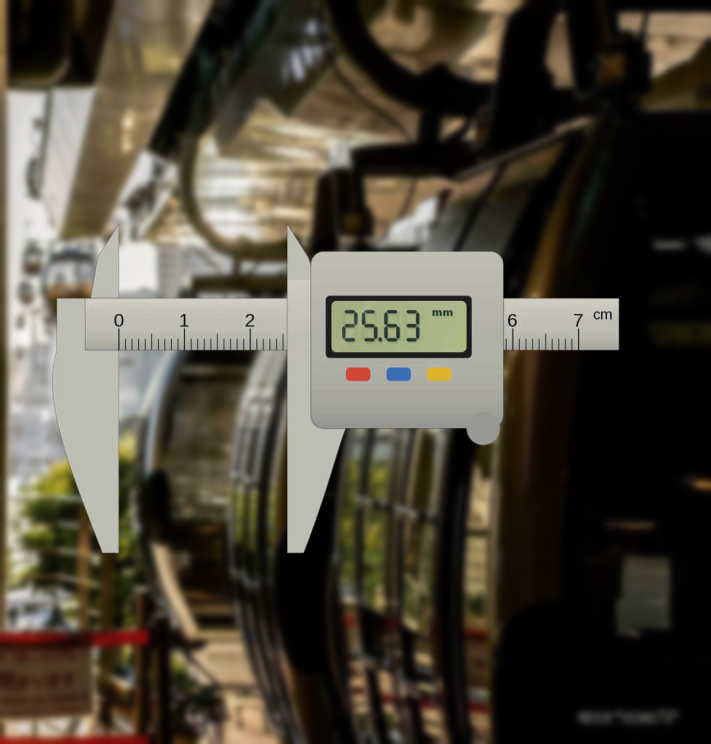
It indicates 25.63; mm
